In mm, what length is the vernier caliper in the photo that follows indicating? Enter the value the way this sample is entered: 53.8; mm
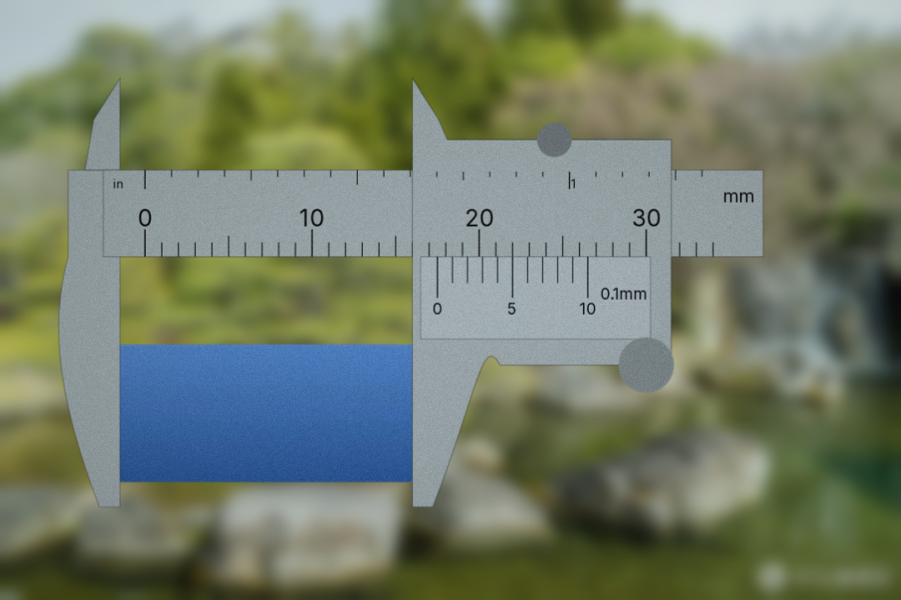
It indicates 17.5; mm
